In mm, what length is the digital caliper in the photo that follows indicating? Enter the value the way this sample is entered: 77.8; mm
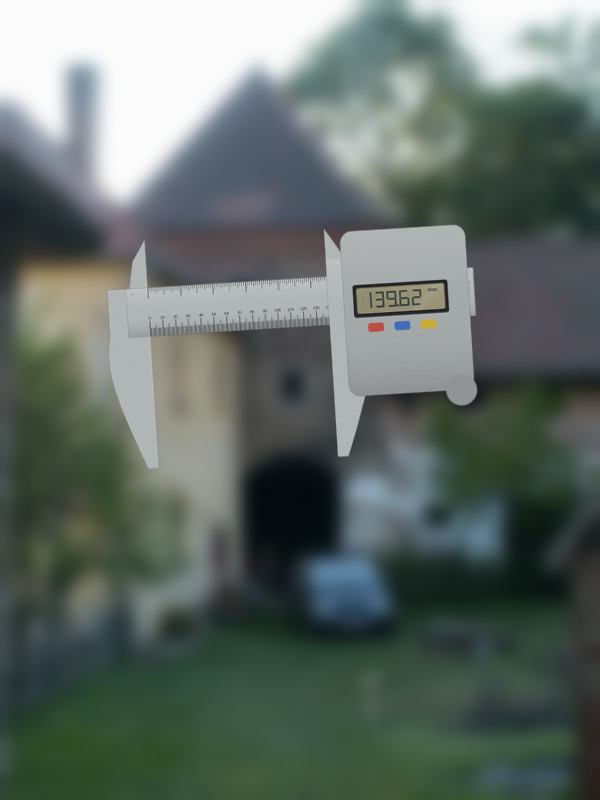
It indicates 139.62; mm
